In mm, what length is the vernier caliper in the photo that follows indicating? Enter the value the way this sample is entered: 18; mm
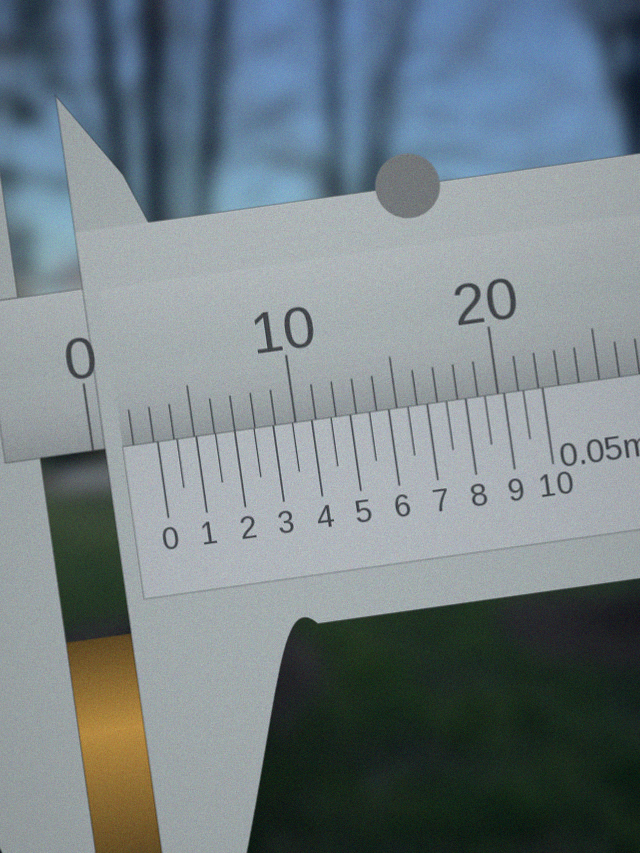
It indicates 3.2; mm
